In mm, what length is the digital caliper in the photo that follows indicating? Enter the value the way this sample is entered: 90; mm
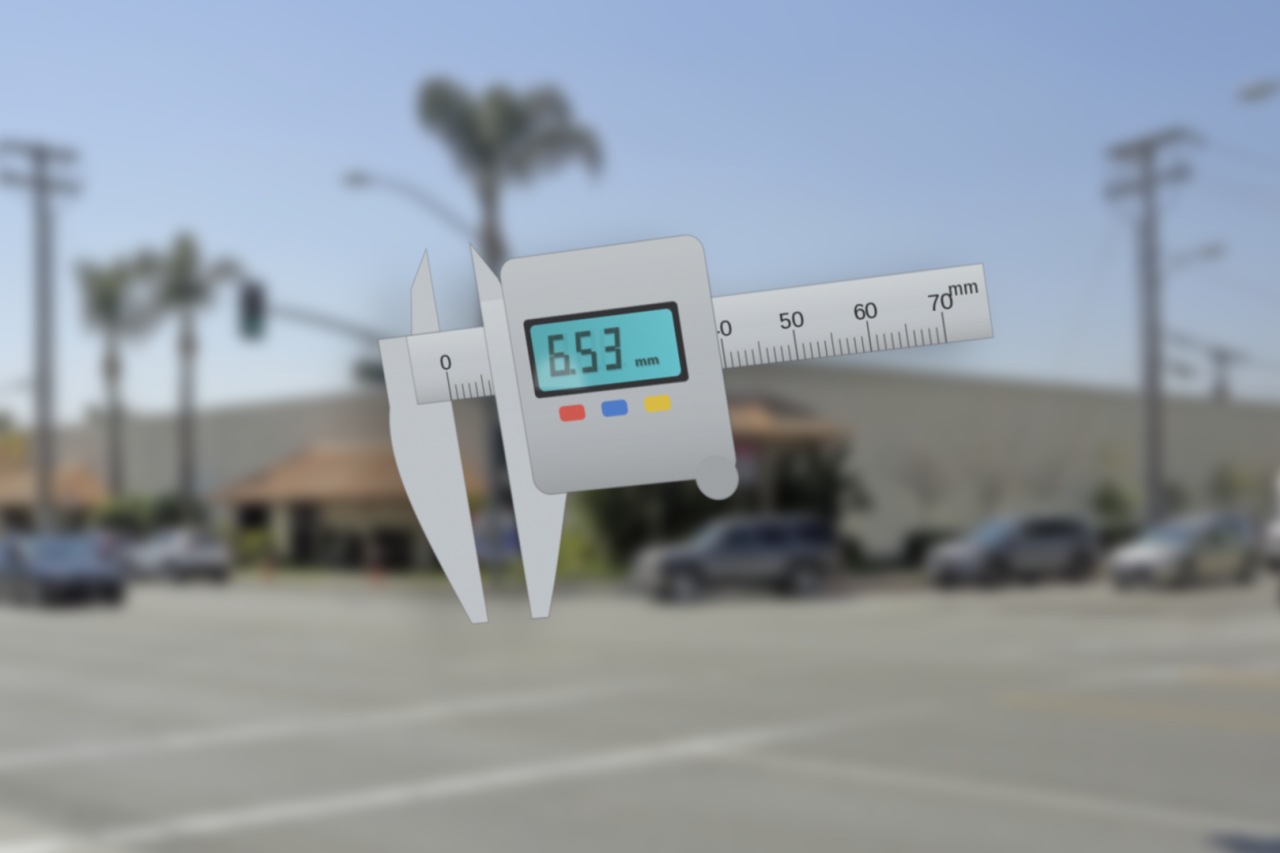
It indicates 6.53; mm
